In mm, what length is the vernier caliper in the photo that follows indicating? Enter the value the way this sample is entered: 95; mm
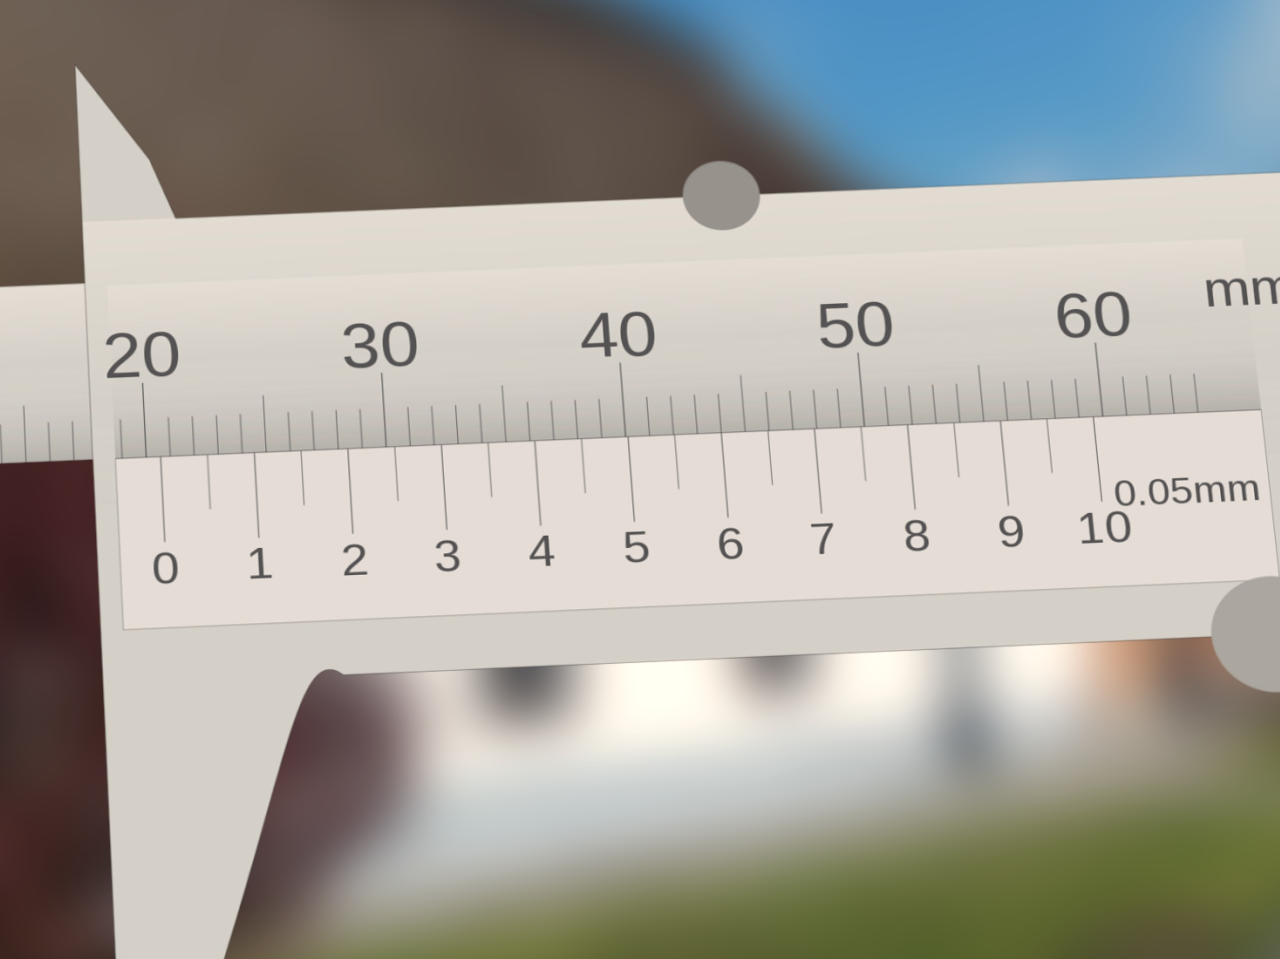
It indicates 20.60; mm
